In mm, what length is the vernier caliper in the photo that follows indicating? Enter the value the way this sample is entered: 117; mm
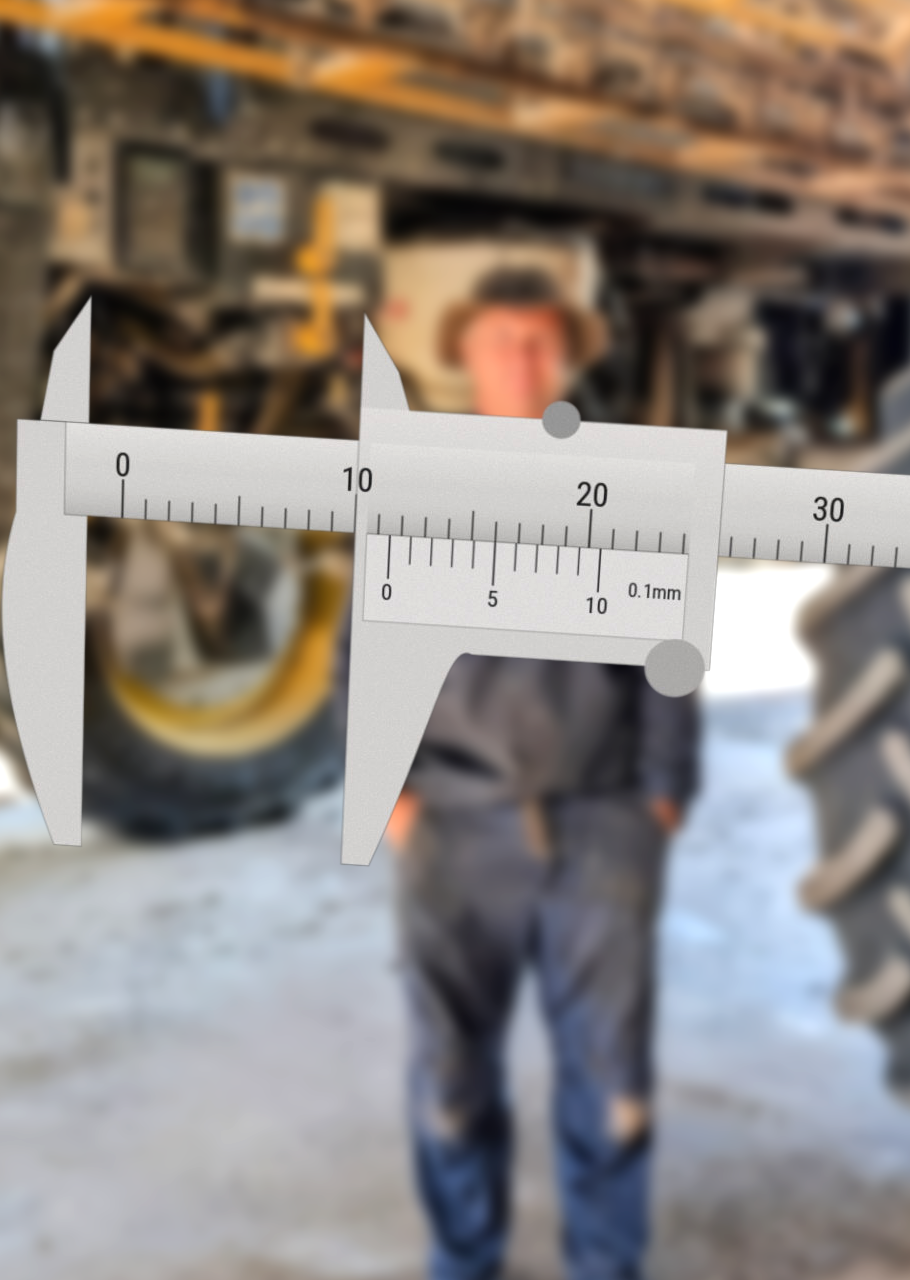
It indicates 11.5; mm
